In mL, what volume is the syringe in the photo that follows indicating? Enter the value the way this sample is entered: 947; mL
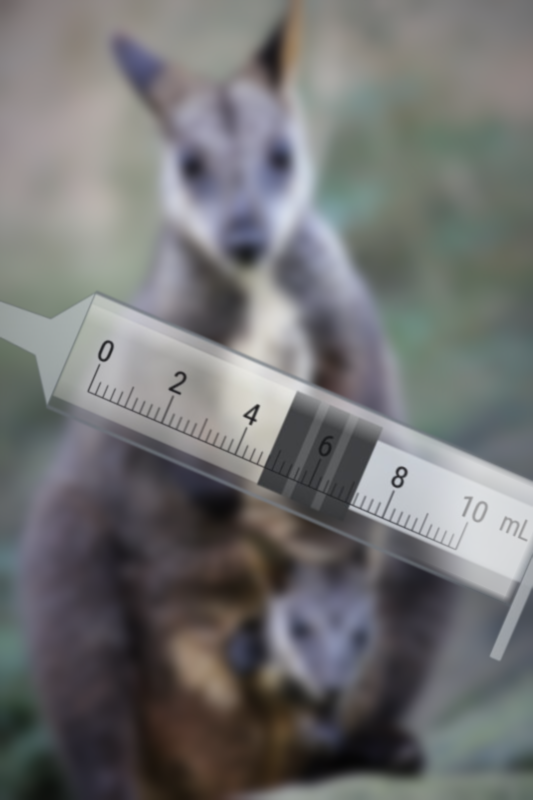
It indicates 4.8; mL
